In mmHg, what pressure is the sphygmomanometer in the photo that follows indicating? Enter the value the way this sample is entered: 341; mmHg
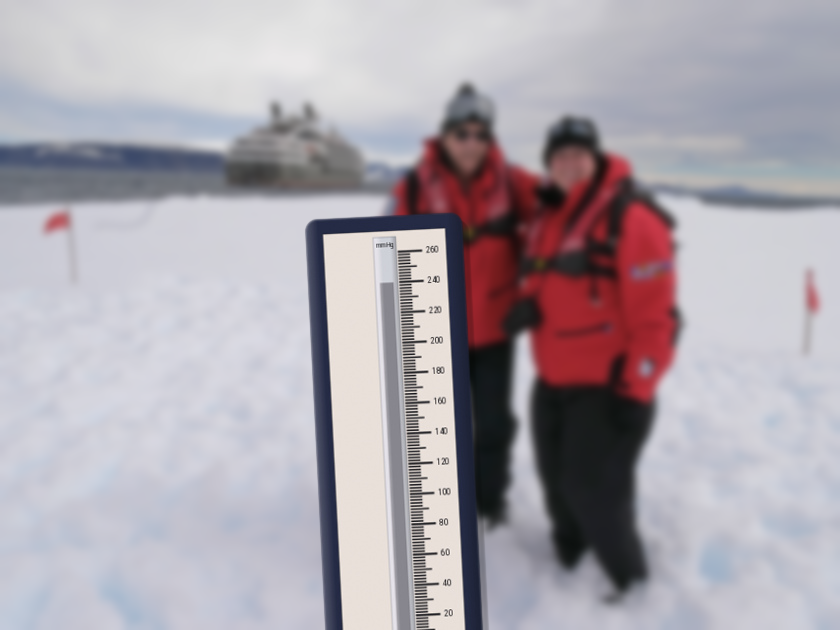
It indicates 240; mmHg
